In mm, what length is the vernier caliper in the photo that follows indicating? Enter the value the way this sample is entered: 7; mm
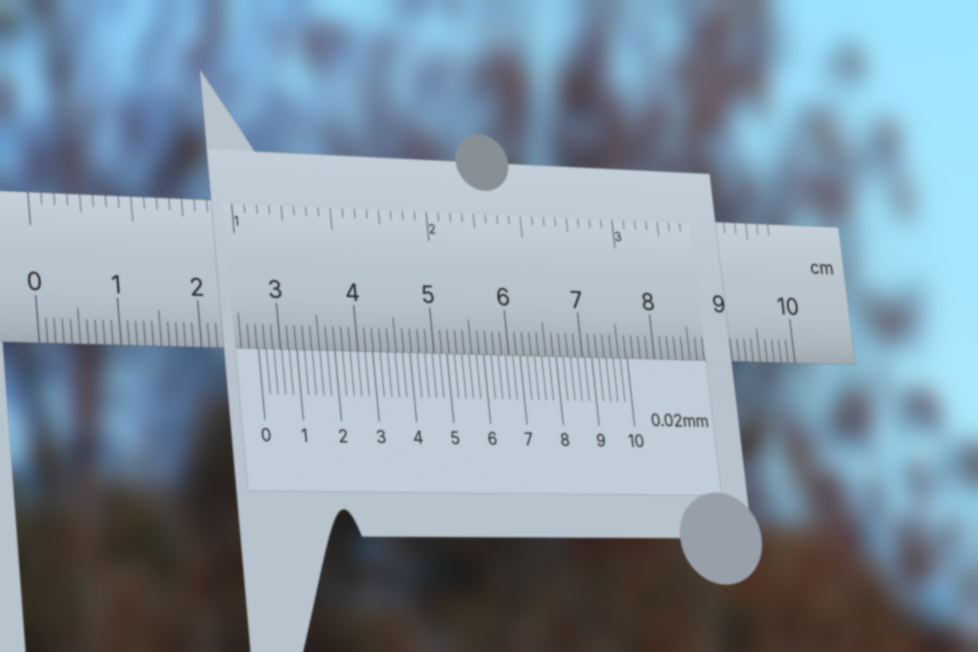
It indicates 27.2; mm
